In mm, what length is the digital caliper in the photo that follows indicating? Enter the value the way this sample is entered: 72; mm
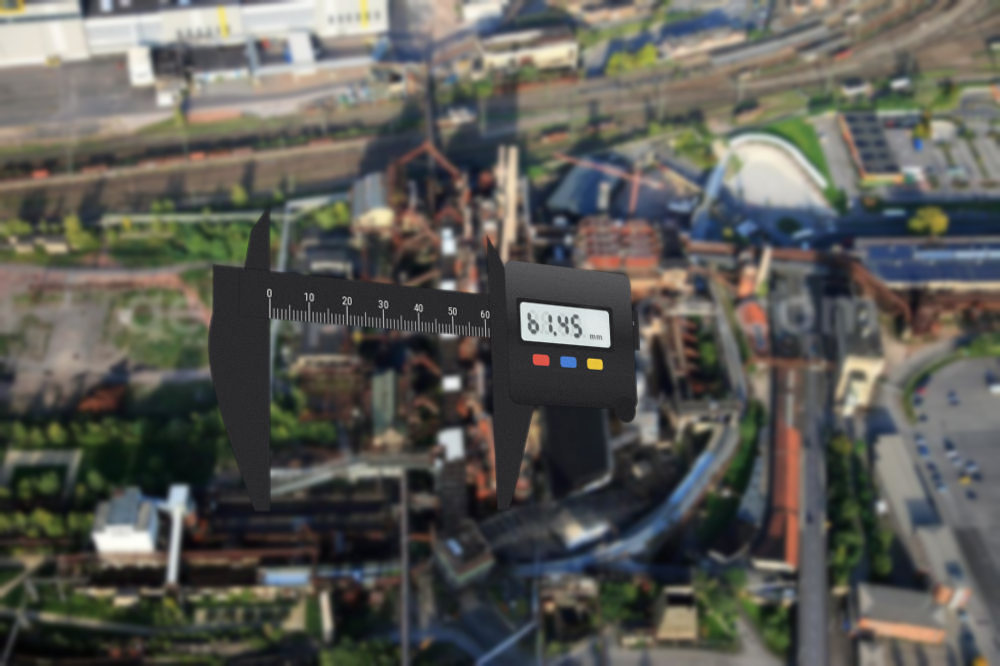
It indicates 61.45; mm
